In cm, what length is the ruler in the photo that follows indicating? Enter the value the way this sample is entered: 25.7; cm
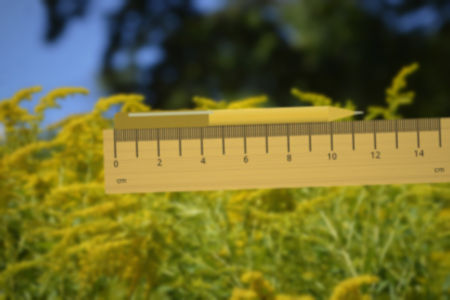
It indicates 11.5; cm
